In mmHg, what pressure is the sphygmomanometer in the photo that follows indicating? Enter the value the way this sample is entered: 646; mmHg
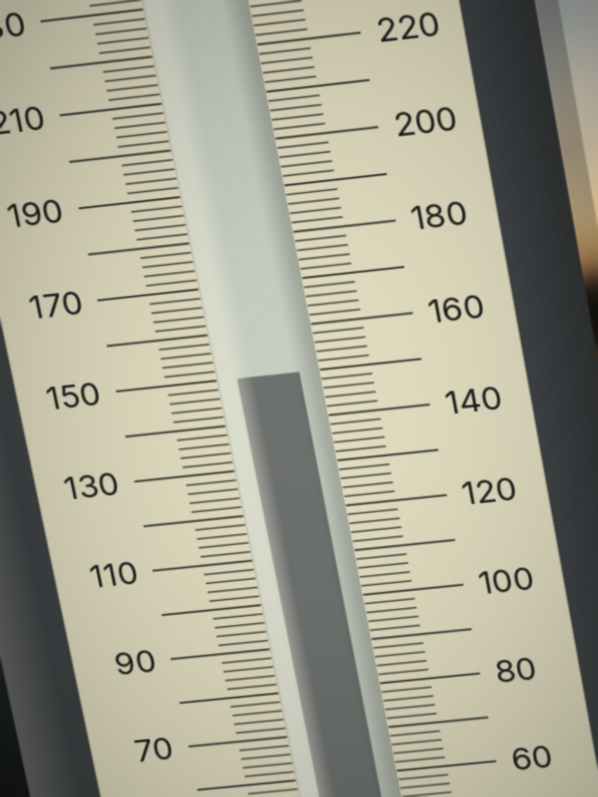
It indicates 150; mmHg
